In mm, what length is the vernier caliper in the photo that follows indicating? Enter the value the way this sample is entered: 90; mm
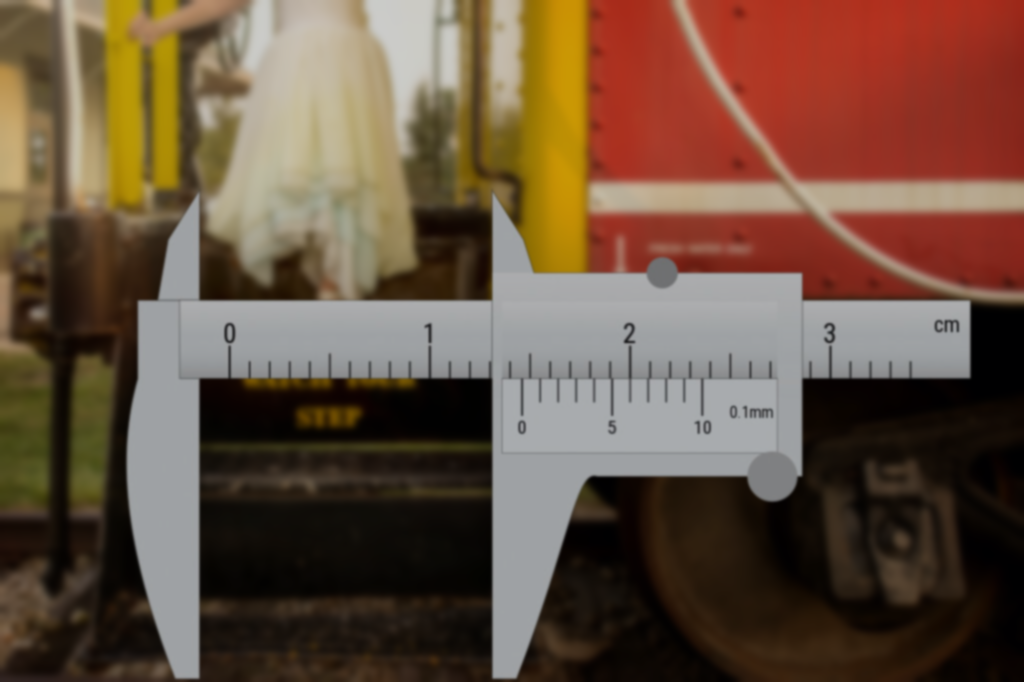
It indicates 14.6; mm
